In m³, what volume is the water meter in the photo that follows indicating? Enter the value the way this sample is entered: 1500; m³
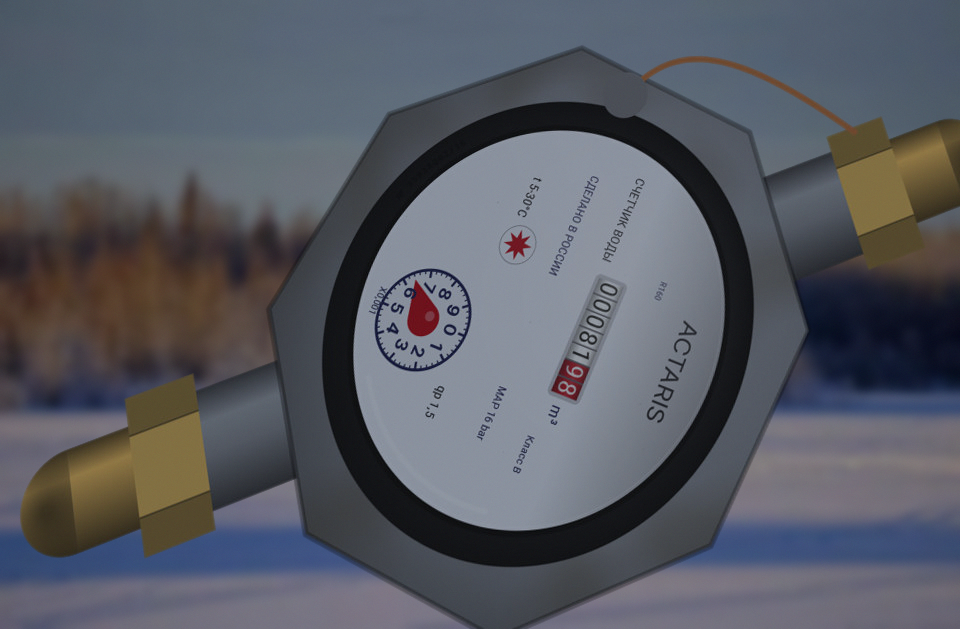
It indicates 81.986; m³
